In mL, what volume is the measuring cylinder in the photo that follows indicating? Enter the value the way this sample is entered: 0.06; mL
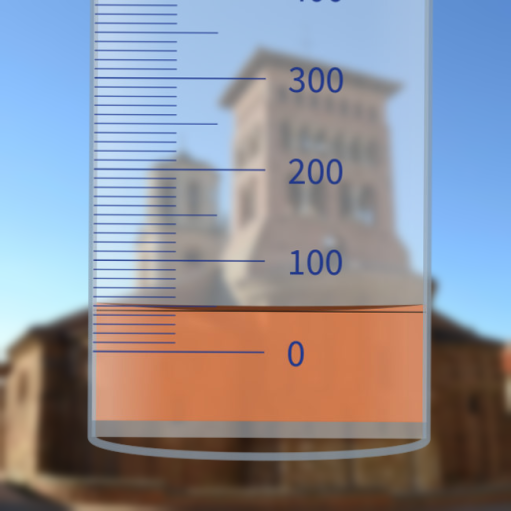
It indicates 45; mL
